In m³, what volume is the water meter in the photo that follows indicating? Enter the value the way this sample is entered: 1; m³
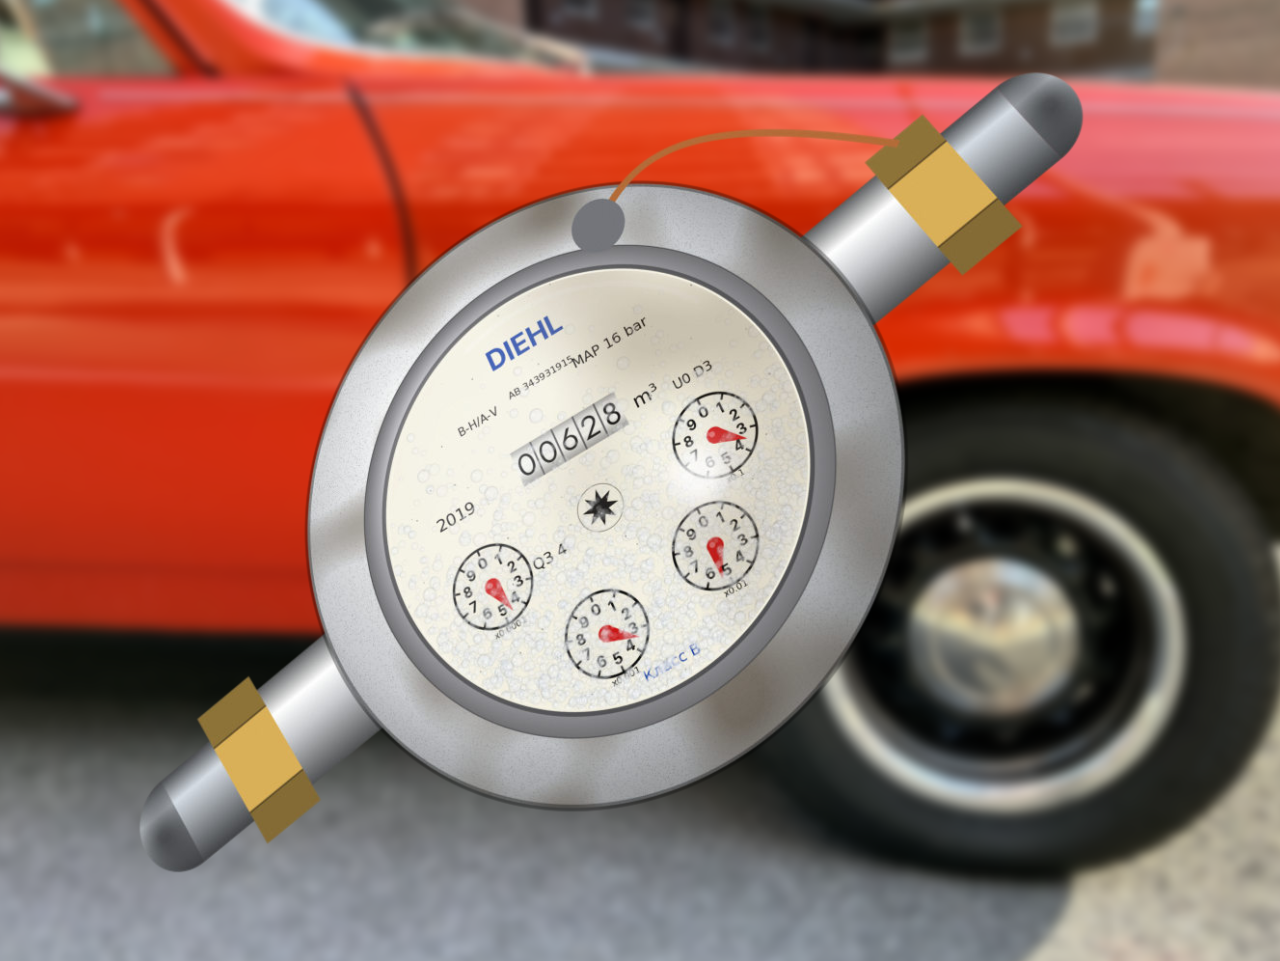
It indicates 628.3534; m³
